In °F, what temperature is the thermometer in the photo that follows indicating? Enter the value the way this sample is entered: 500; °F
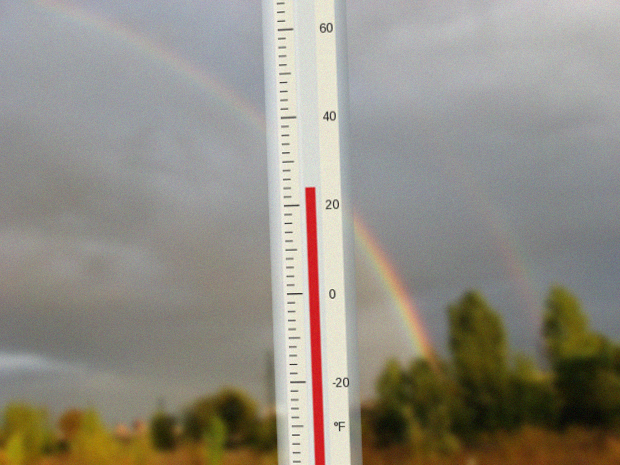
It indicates 24; °F
